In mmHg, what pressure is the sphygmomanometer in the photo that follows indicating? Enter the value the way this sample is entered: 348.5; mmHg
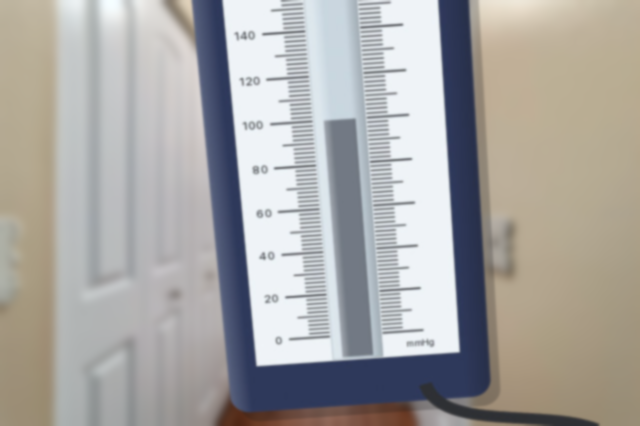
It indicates 100; mmHg
